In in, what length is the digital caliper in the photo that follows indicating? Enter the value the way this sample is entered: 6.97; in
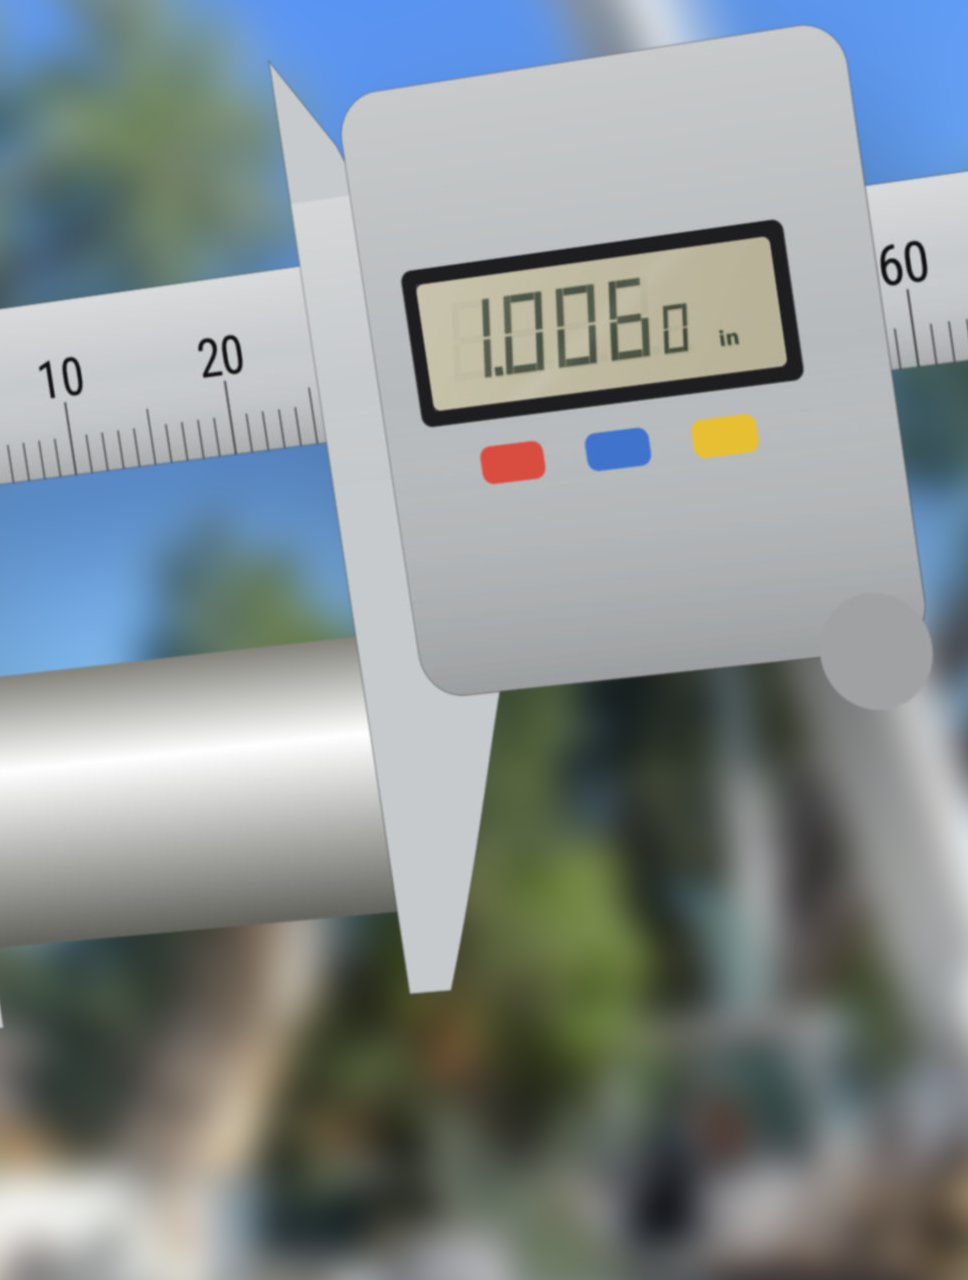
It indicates 1.0060; in
